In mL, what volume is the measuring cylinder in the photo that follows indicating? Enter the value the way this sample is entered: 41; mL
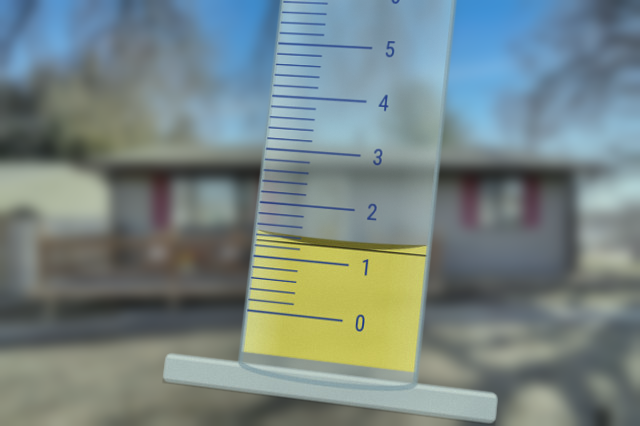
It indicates 1.3; mL
